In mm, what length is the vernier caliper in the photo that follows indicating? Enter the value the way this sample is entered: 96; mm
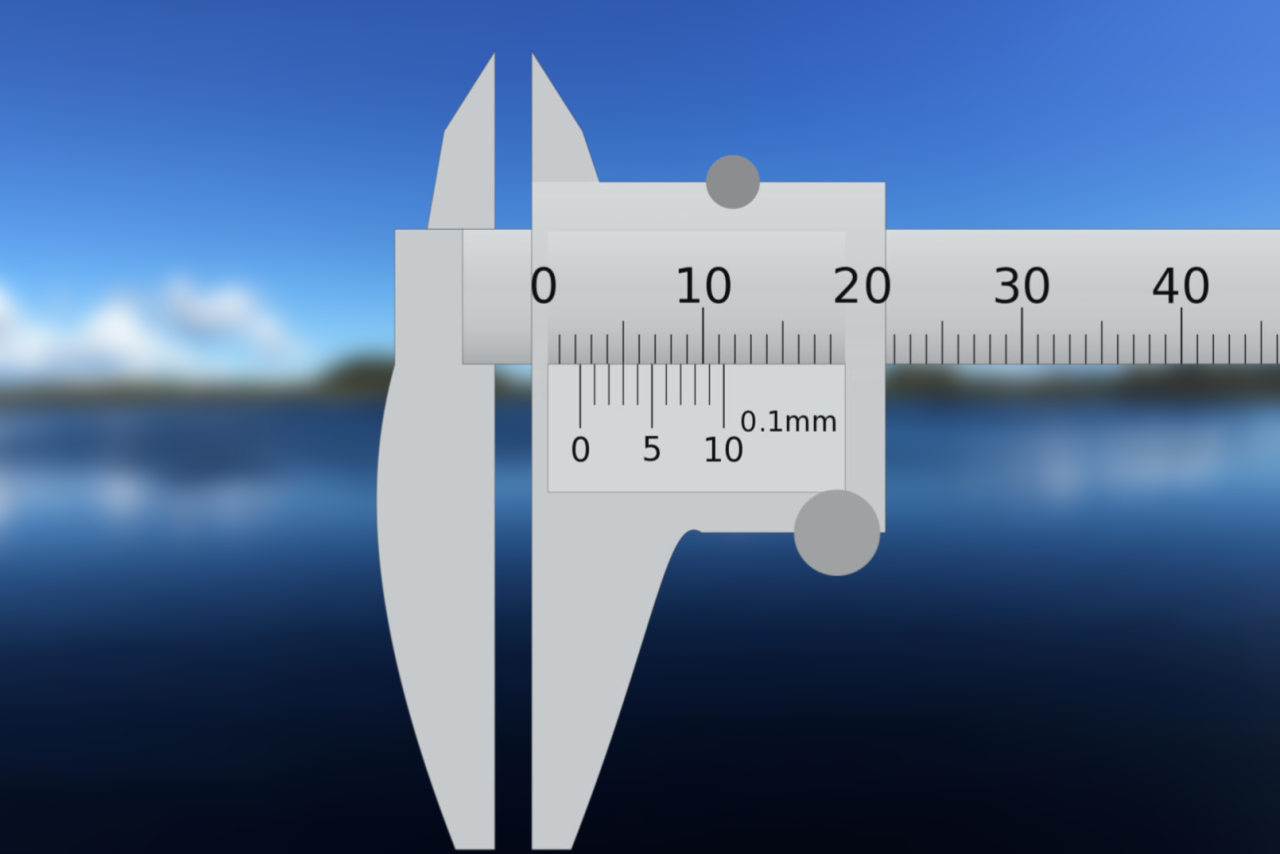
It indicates 2.3; mm
